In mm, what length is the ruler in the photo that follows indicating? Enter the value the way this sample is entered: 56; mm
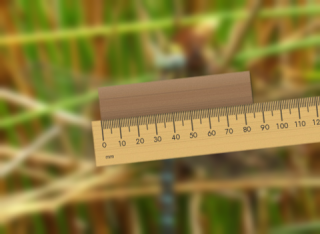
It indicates 85; mm
